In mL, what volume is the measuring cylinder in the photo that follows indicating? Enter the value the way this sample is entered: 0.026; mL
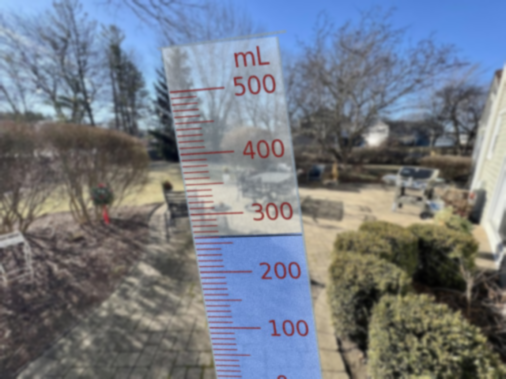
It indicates 260; mL
